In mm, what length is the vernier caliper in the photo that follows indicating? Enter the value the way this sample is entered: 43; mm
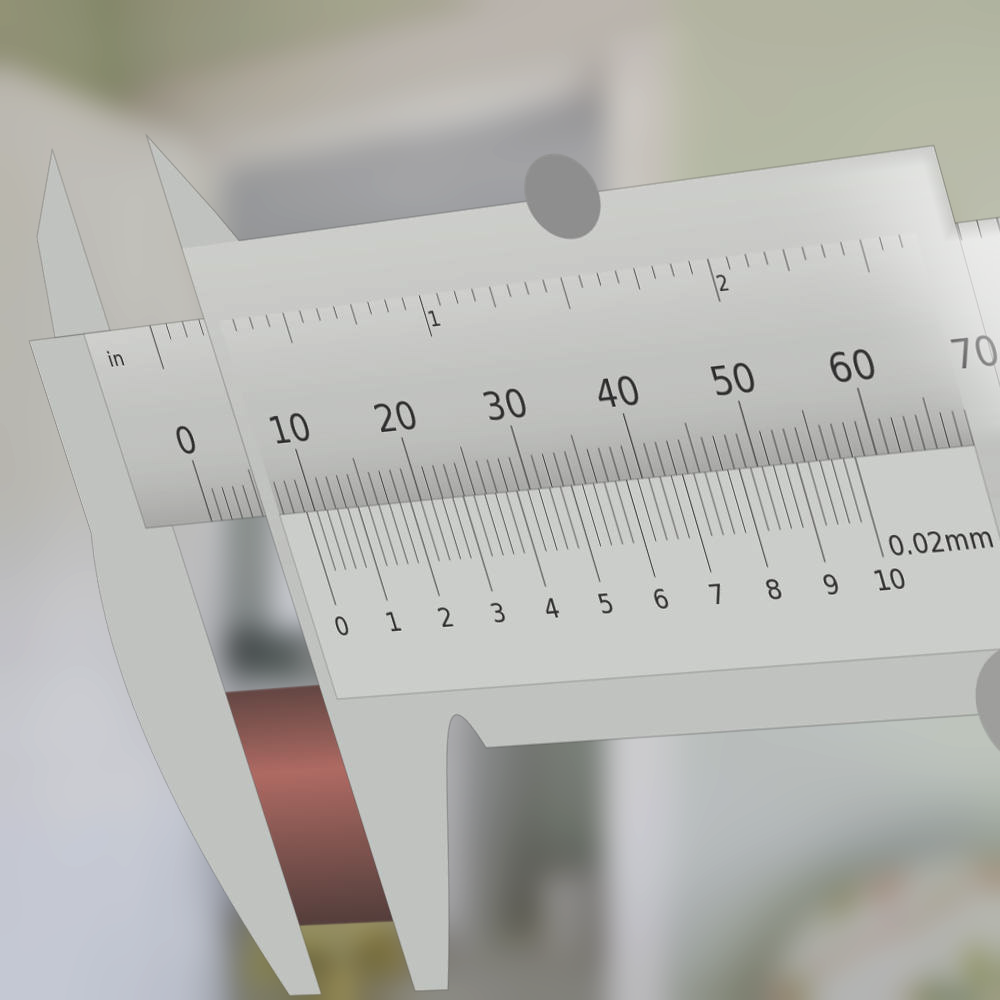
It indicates 9.2; mm
